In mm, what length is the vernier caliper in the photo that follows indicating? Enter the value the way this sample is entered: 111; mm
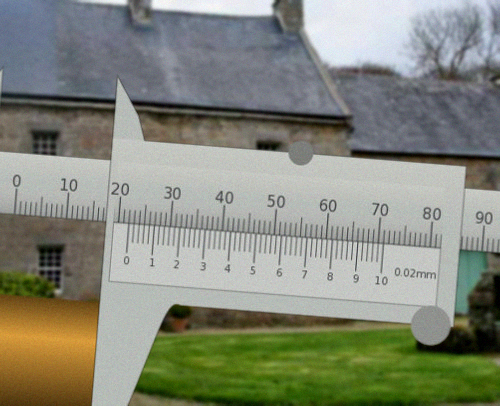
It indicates 22.0; mm
